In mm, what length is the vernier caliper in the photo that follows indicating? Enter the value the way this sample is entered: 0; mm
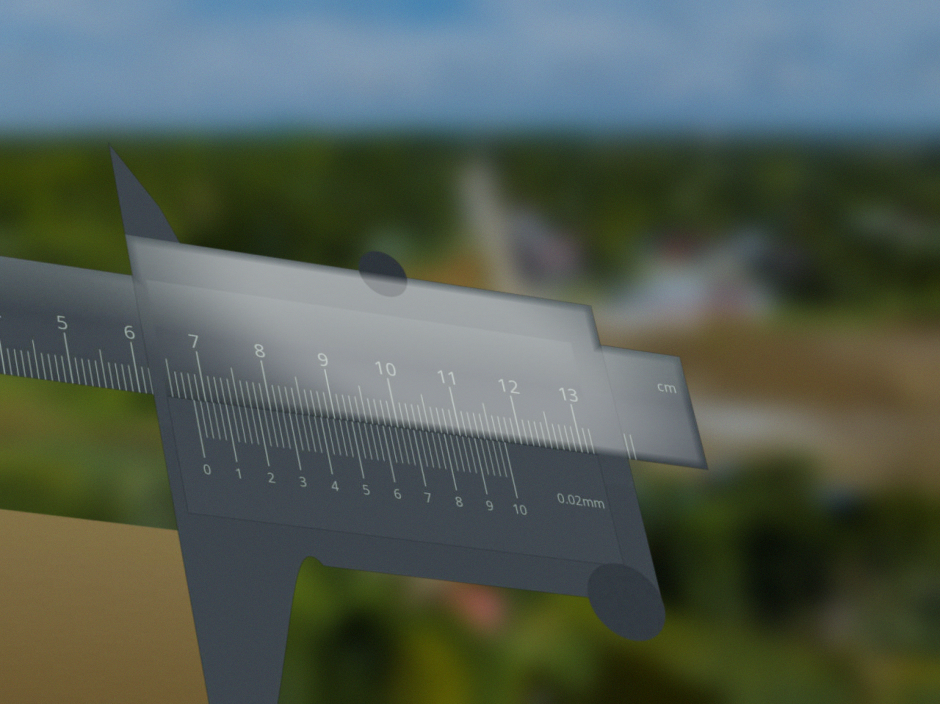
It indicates 68.2; mm
